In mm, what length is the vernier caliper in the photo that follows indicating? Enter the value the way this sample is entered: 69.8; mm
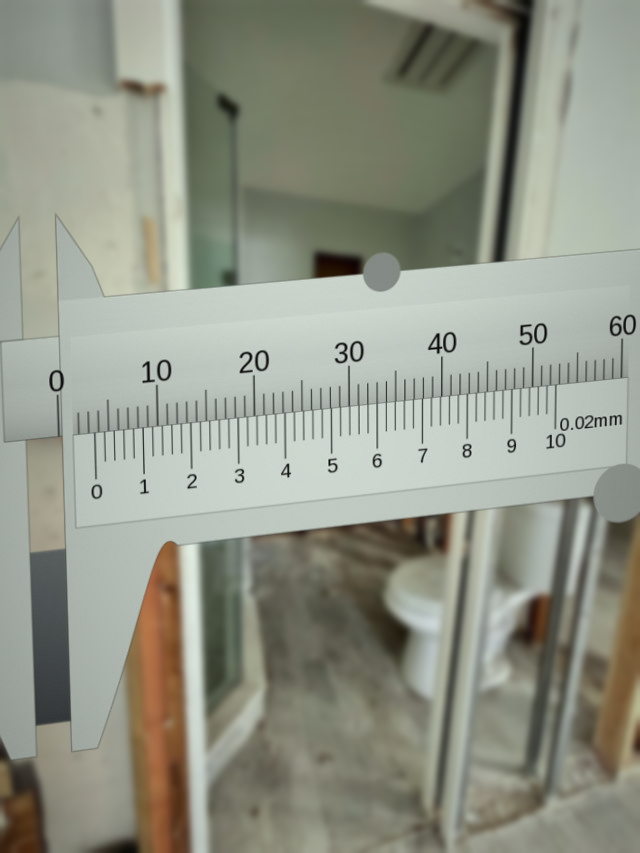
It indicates 3.6; mm
